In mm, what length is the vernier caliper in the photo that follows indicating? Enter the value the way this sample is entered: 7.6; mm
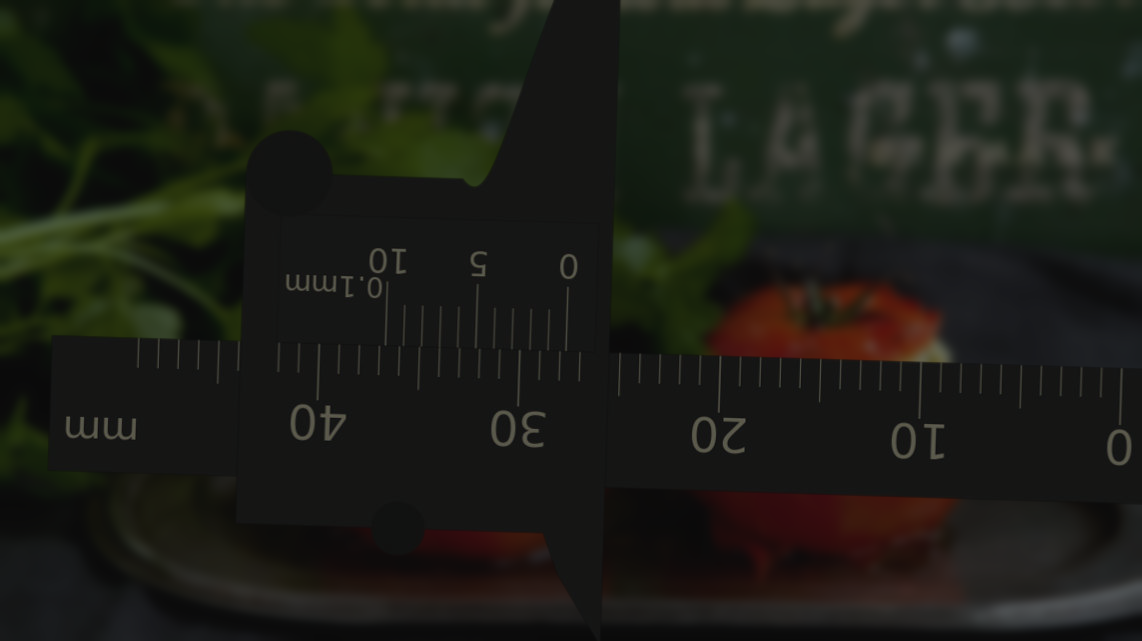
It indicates 27.7; mm
